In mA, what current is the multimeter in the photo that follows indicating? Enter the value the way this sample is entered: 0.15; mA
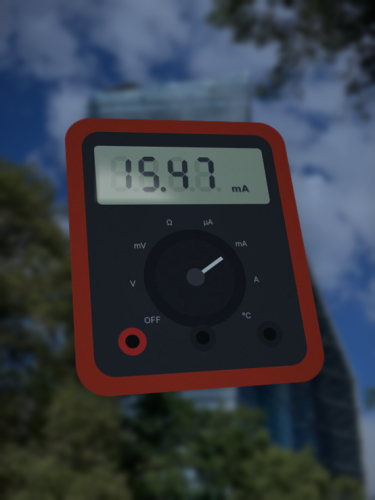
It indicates 15.47; mA
